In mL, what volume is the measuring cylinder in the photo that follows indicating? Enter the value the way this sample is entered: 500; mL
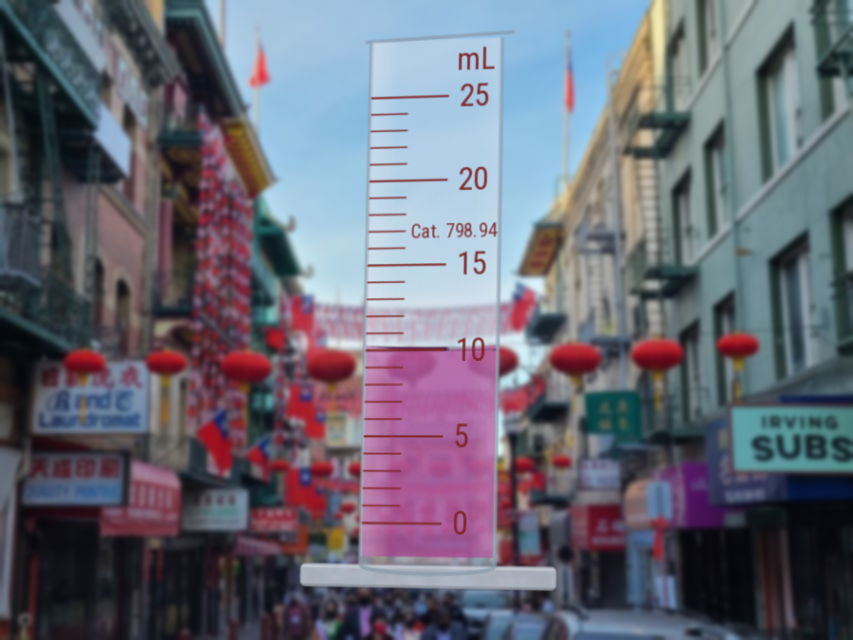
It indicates 10; mL
